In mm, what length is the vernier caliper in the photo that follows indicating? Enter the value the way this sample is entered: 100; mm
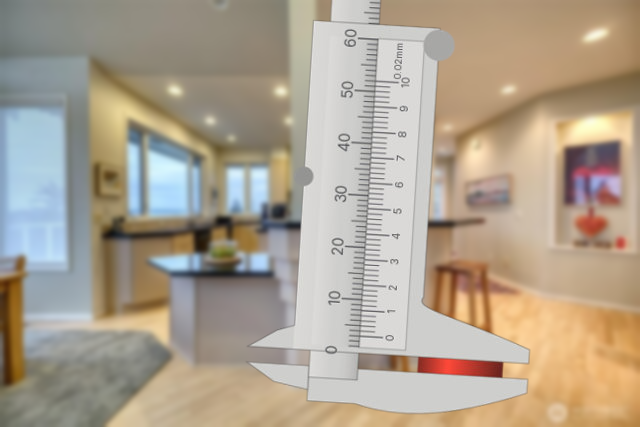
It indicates 3.0; mm
